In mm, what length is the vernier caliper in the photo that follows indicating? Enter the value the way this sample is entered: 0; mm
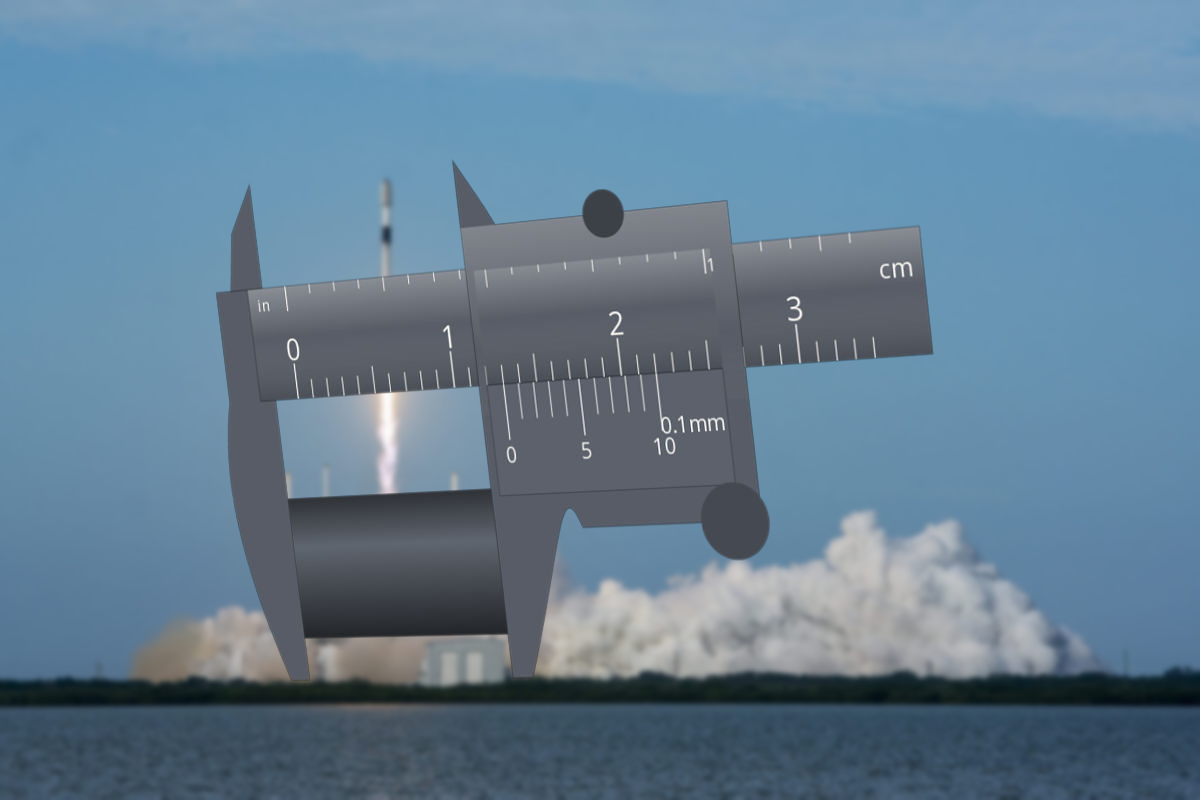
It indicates 13.0; mm
